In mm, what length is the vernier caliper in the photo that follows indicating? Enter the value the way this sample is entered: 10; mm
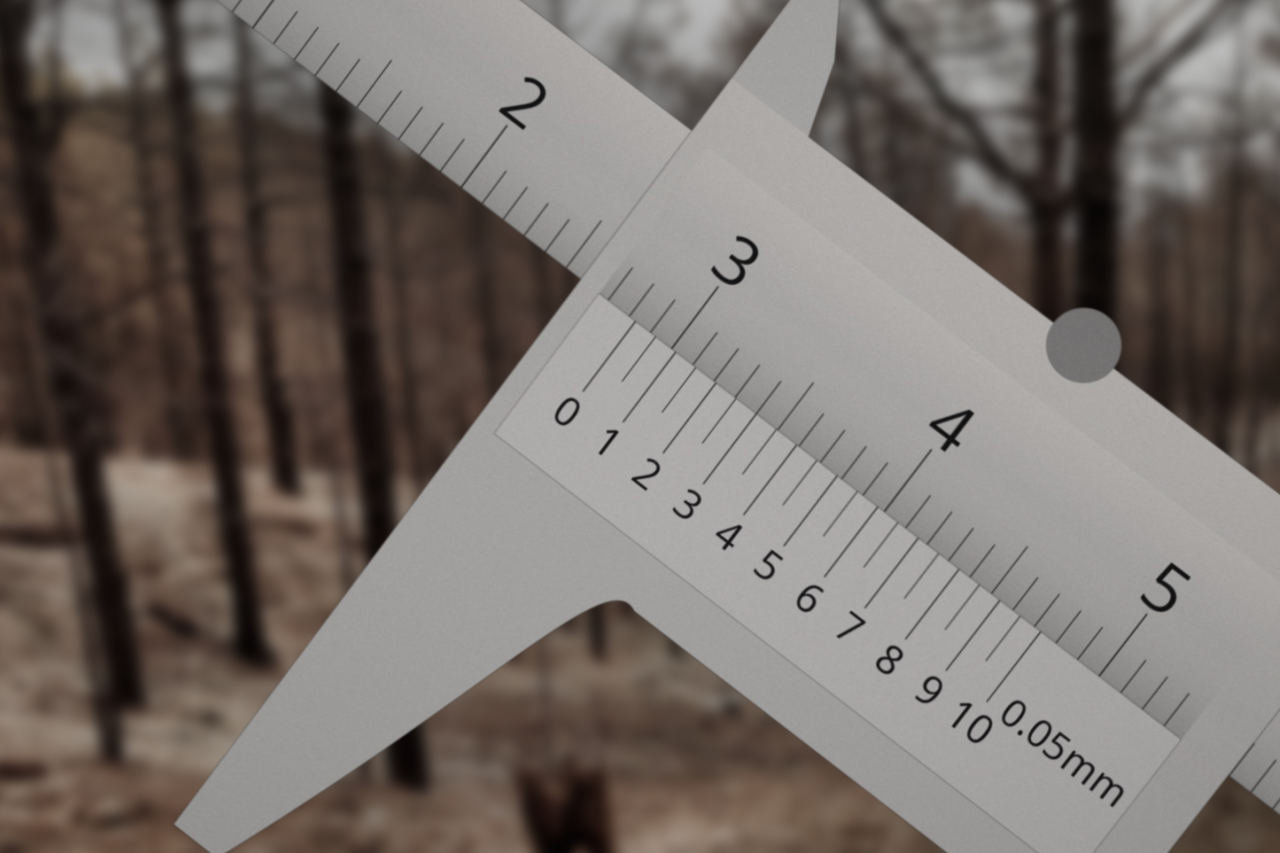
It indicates 28.3; mm
